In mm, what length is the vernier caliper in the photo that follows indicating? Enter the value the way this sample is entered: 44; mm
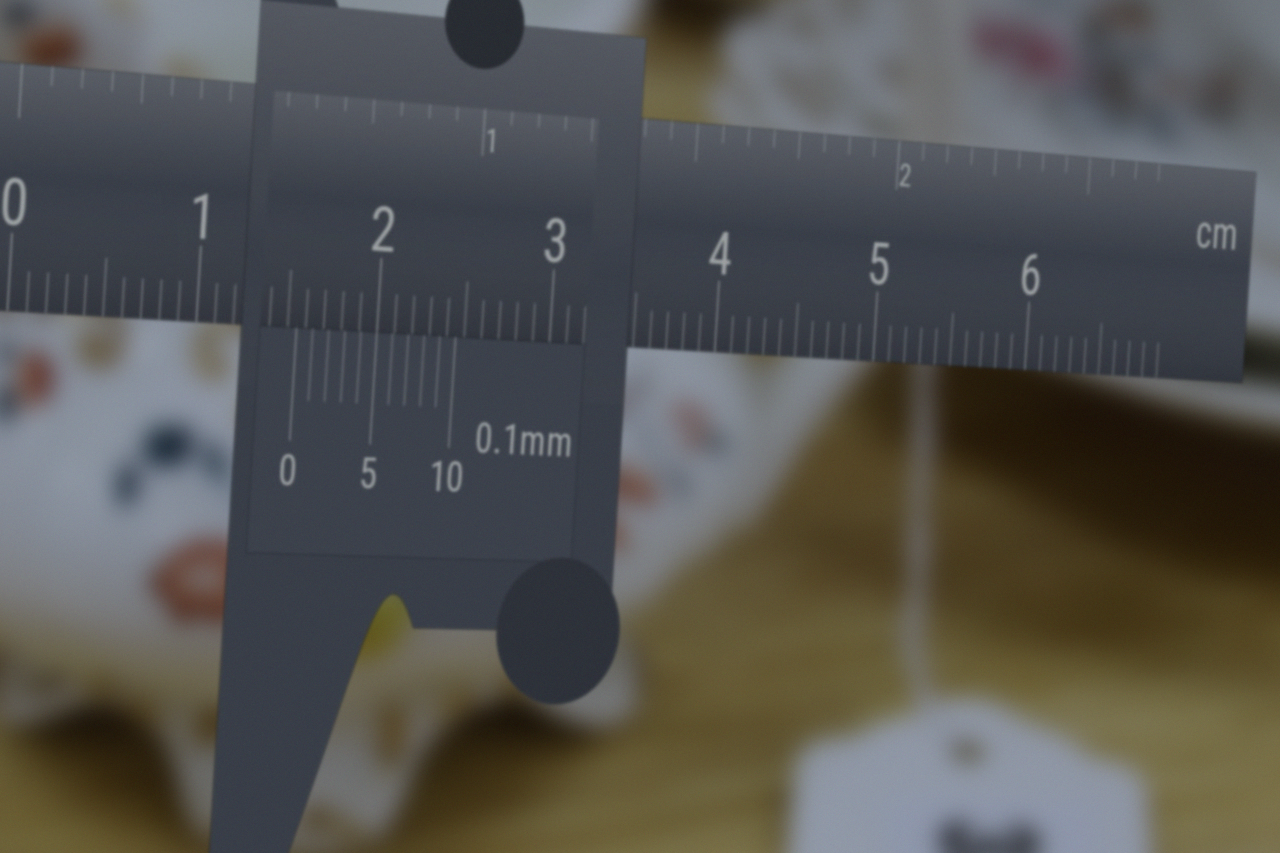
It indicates 15.5; mm
